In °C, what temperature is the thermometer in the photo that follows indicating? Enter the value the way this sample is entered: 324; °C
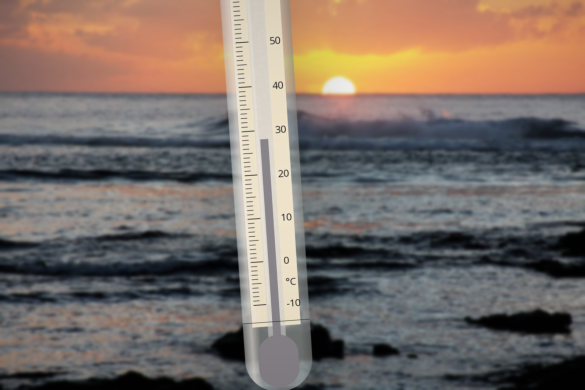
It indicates 28; °C
